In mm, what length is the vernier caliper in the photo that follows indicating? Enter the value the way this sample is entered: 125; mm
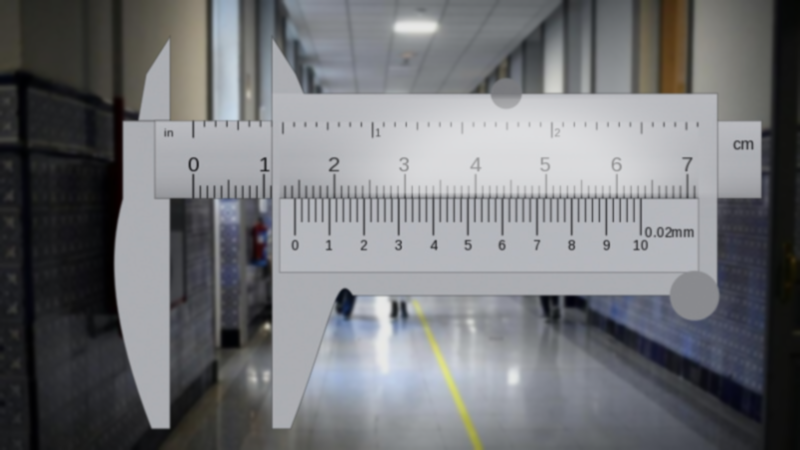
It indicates 14.4; mm
